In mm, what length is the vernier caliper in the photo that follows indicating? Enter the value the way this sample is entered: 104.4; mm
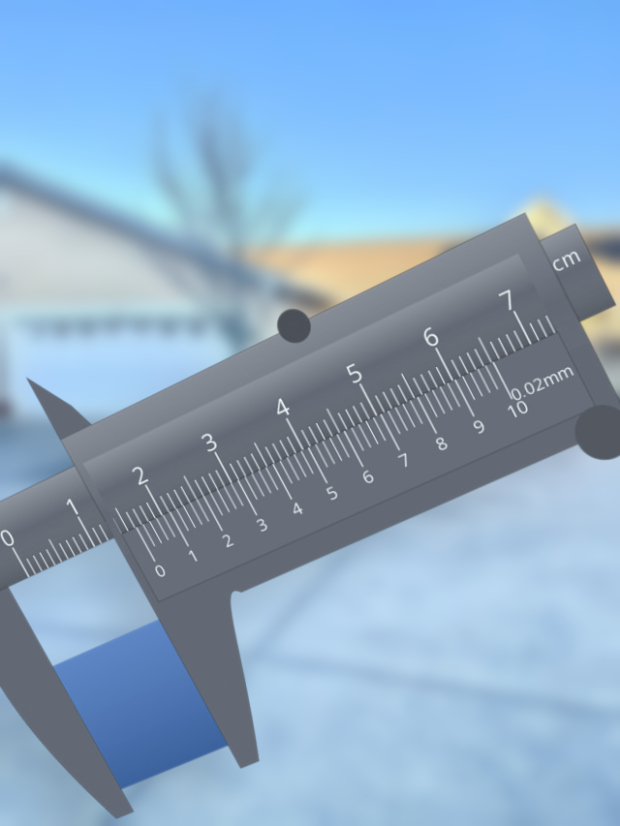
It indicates 16.2; mm
